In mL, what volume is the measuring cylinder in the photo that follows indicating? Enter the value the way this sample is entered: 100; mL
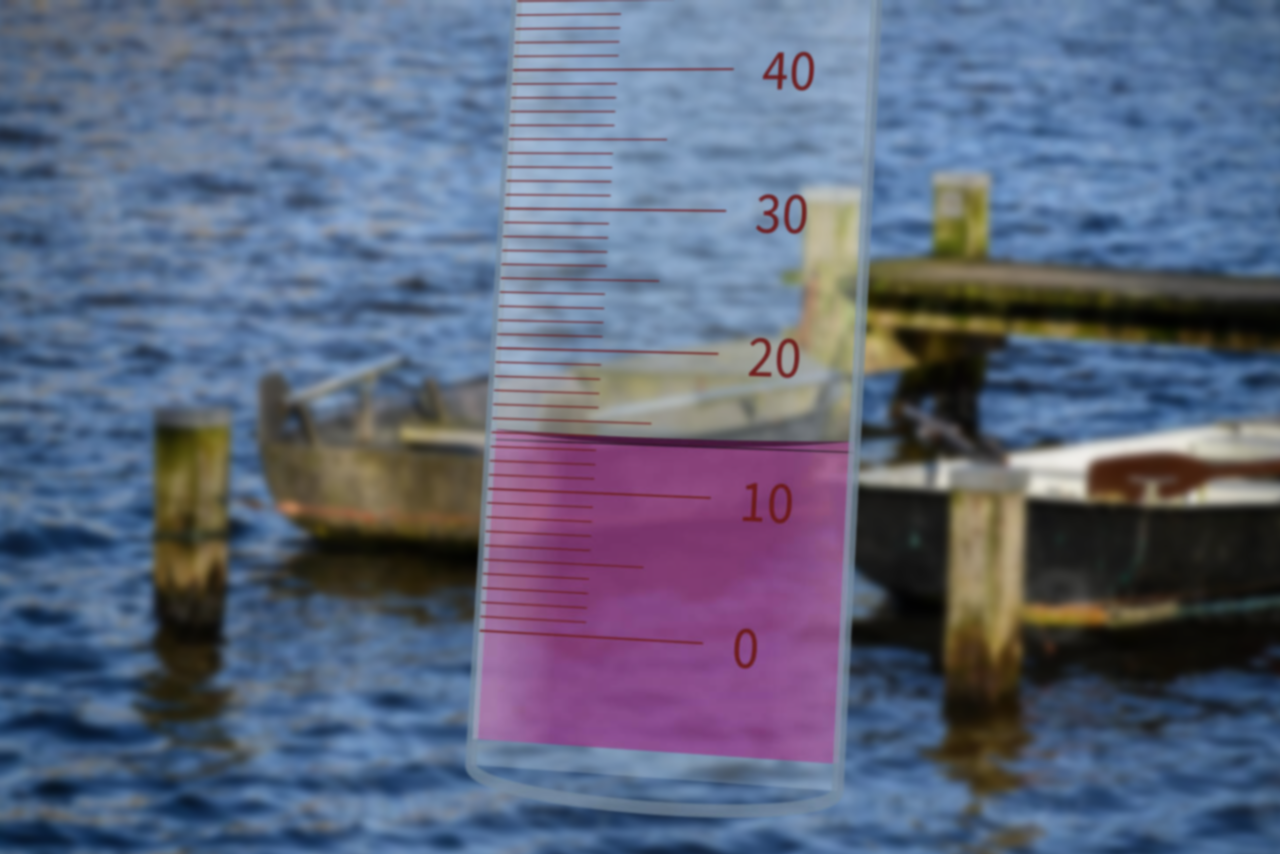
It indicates 13.5; mL
